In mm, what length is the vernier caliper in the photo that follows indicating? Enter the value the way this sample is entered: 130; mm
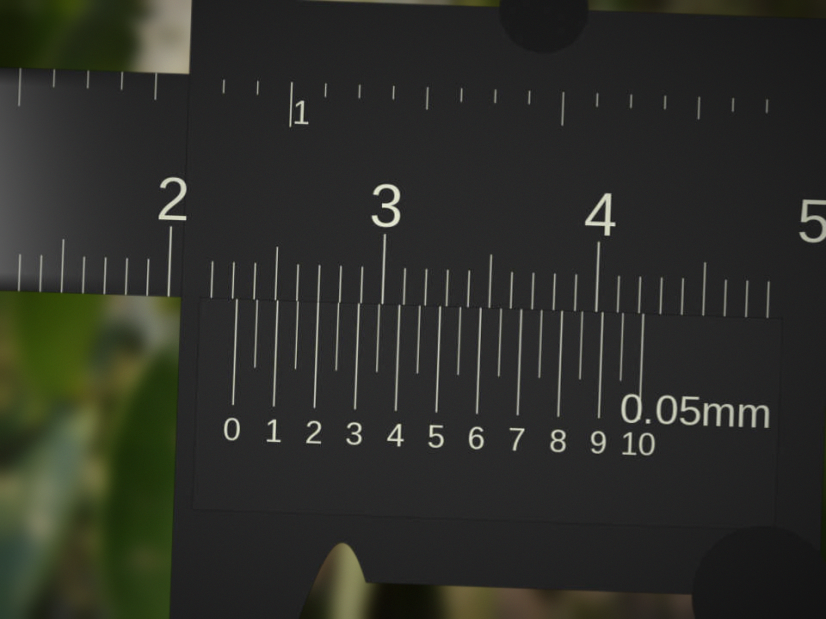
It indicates 23.2; mm
